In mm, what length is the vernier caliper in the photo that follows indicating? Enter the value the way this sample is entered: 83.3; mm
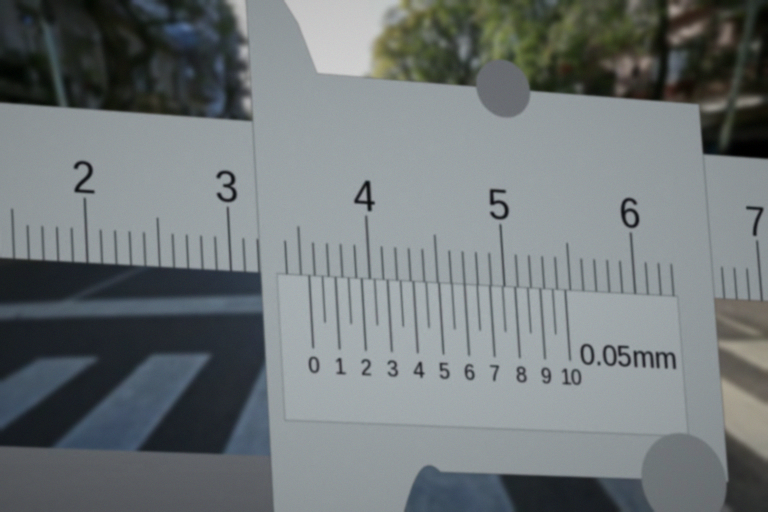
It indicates 35.6; mm
